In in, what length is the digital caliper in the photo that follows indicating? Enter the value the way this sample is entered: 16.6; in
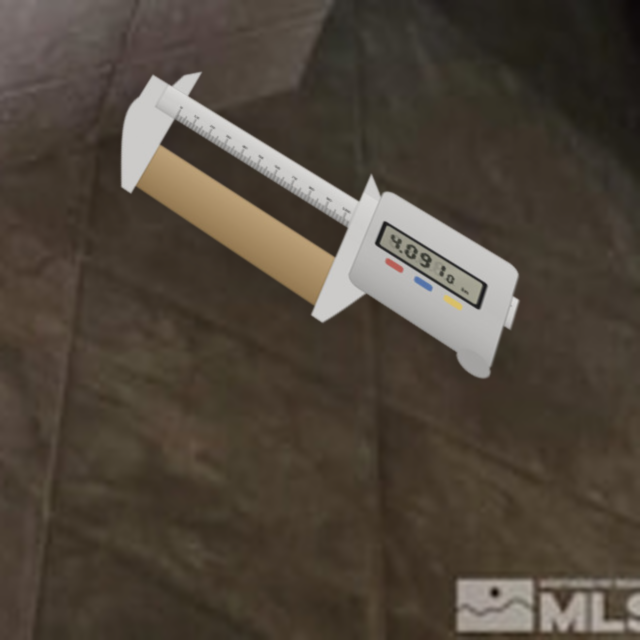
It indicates 4.0910; in
